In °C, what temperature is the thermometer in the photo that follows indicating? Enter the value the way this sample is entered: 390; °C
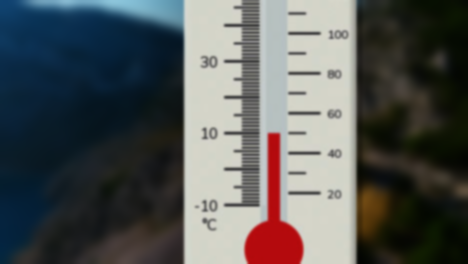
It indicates 10; °C
